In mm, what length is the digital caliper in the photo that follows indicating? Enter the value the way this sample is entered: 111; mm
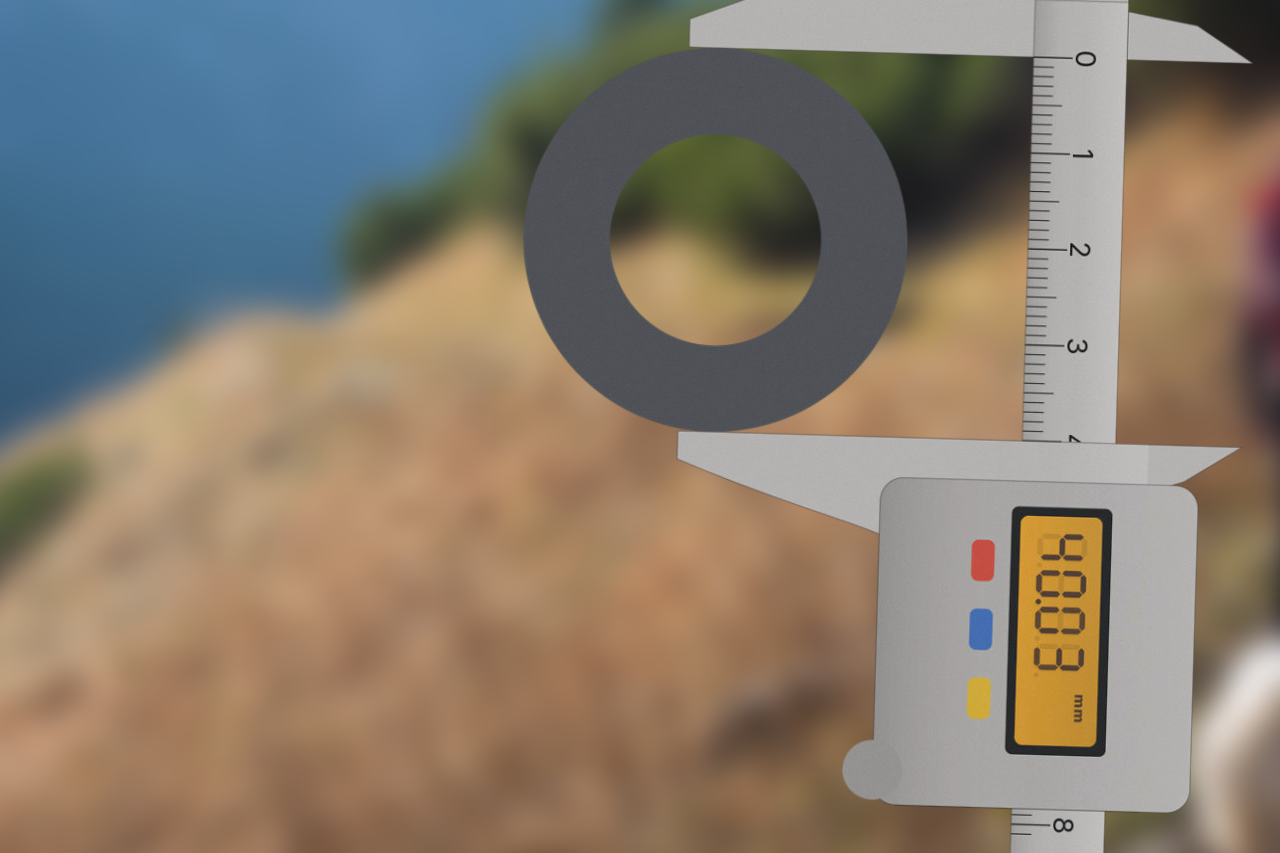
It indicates 40.03; mm
